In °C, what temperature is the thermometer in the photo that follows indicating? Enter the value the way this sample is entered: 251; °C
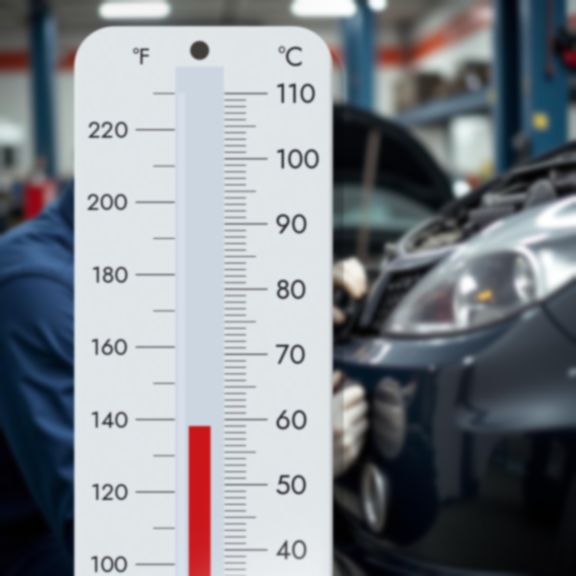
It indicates 59; °C
